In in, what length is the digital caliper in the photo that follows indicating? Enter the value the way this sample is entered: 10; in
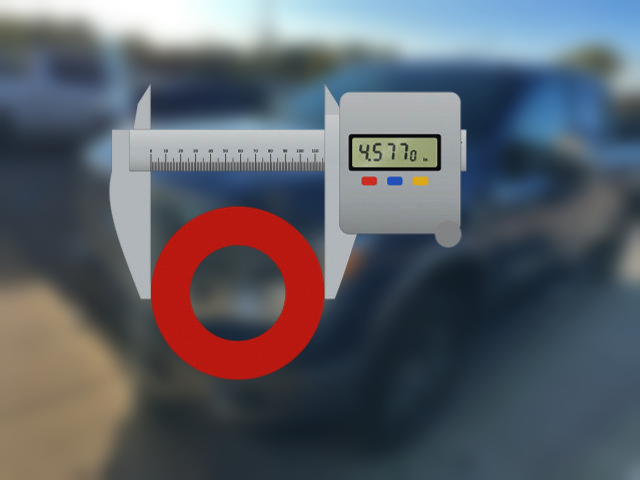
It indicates 4.5770; in
